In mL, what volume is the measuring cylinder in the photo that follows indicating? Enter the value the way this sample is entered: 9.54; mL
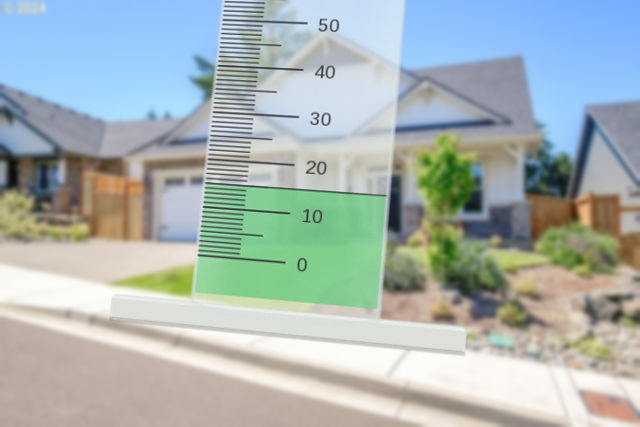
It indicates 15; mL
